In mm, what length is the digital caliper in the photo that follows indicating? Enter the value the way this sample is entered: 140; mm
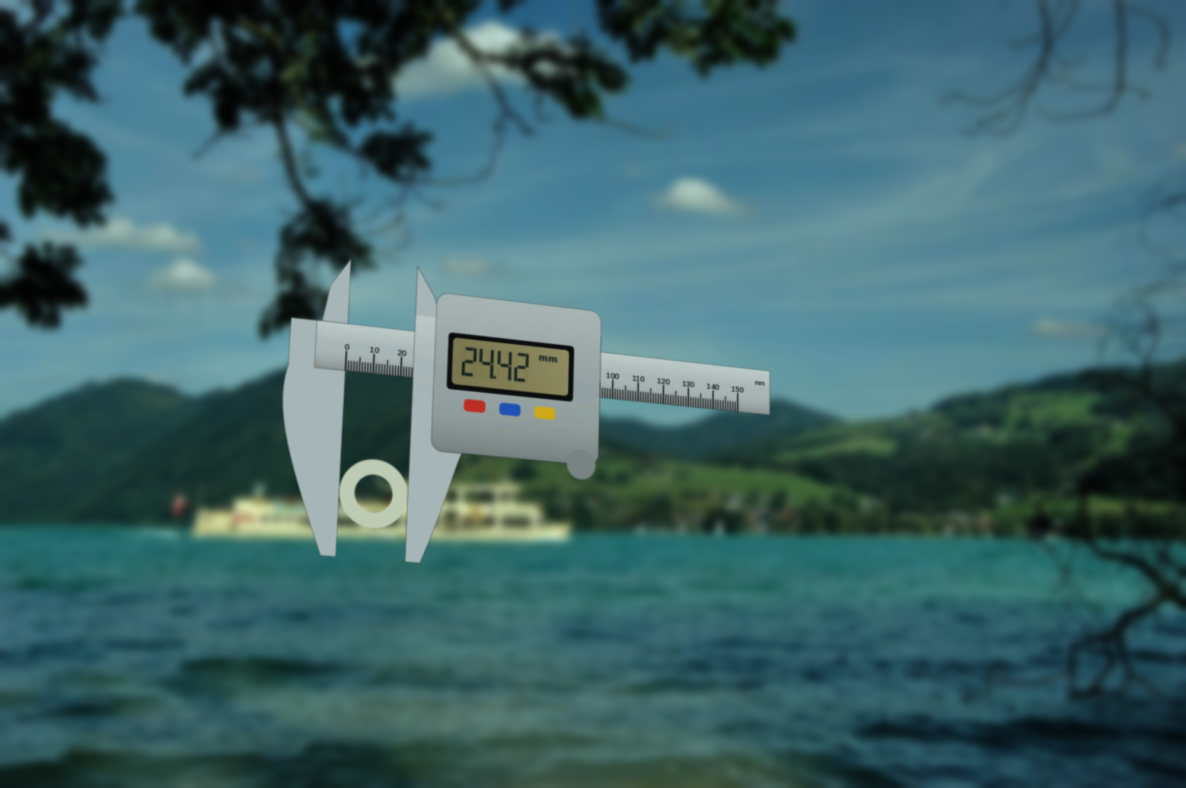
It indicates 24.42; mm
